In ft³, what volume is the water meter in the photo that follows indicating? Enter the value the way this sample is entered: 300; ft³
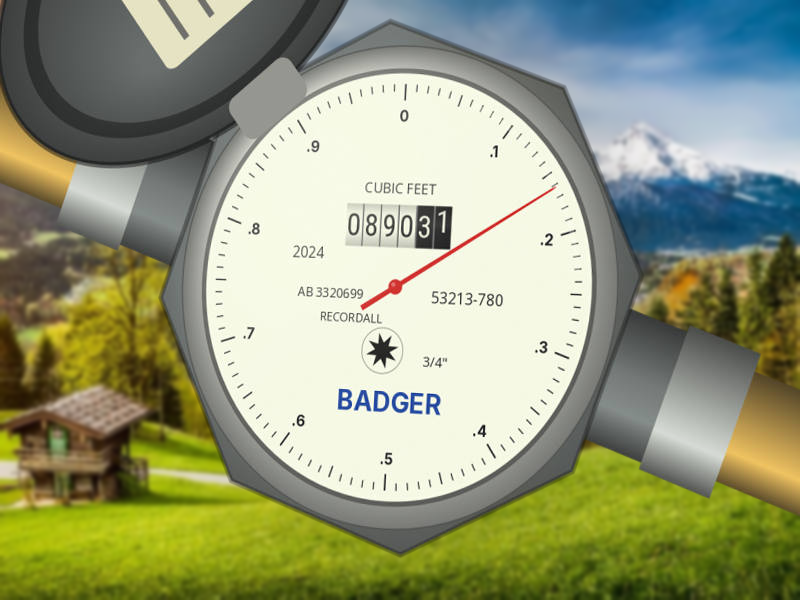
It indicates 89031.16; ft³
